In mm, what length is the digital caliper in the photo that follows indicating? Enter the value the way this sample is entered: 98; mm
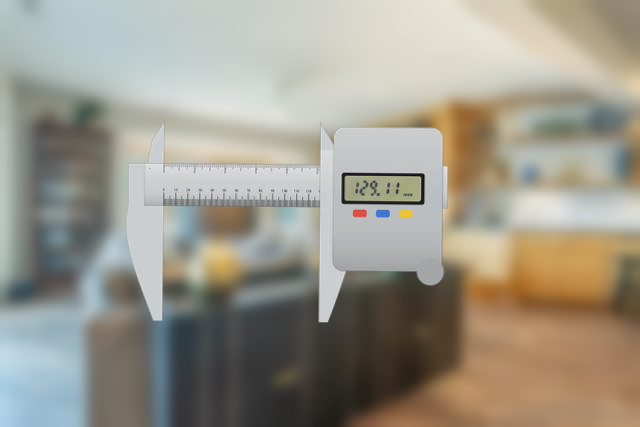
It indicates 129.11; mm
